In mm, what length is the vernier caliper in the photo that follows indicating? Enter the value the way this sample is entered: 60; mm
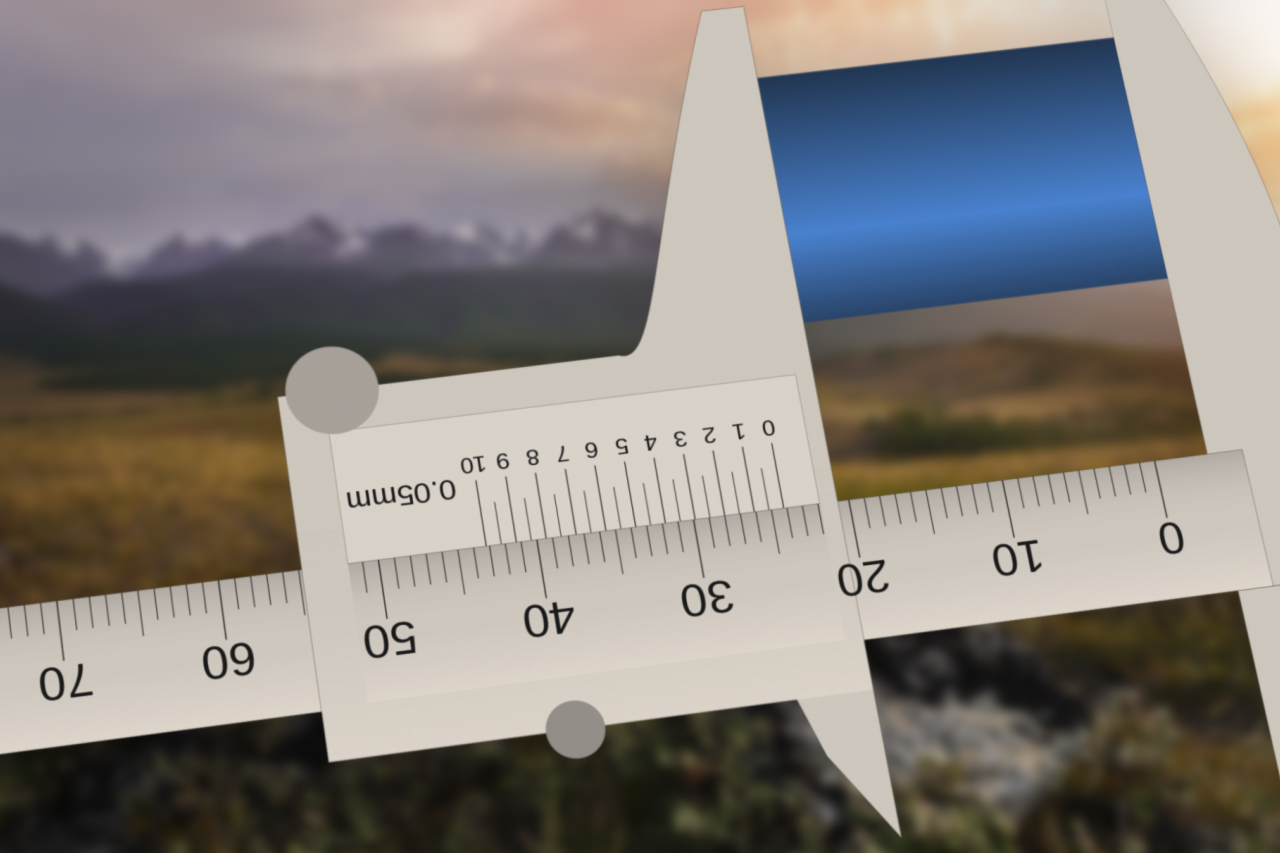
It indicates 24.2; mm
